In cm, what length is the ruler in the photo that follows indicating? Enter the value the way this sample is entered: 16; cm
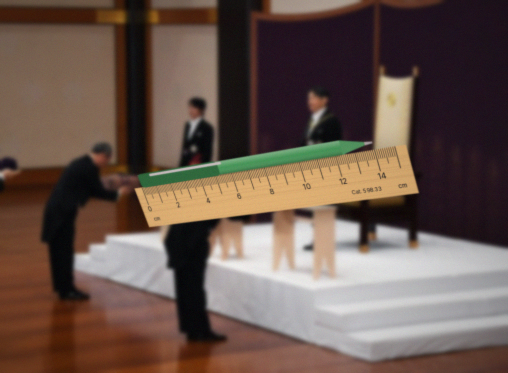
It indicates 14; cm
